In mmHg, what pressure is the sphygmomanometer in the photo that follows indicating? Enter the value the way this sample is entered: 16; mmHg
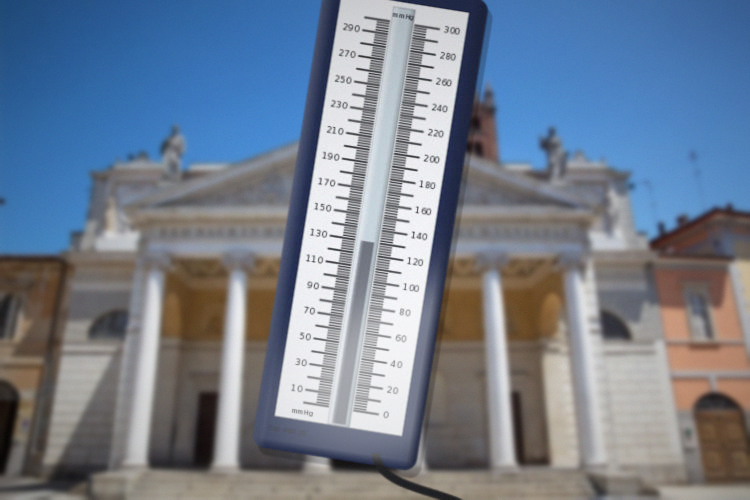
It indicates 130; mmHg
